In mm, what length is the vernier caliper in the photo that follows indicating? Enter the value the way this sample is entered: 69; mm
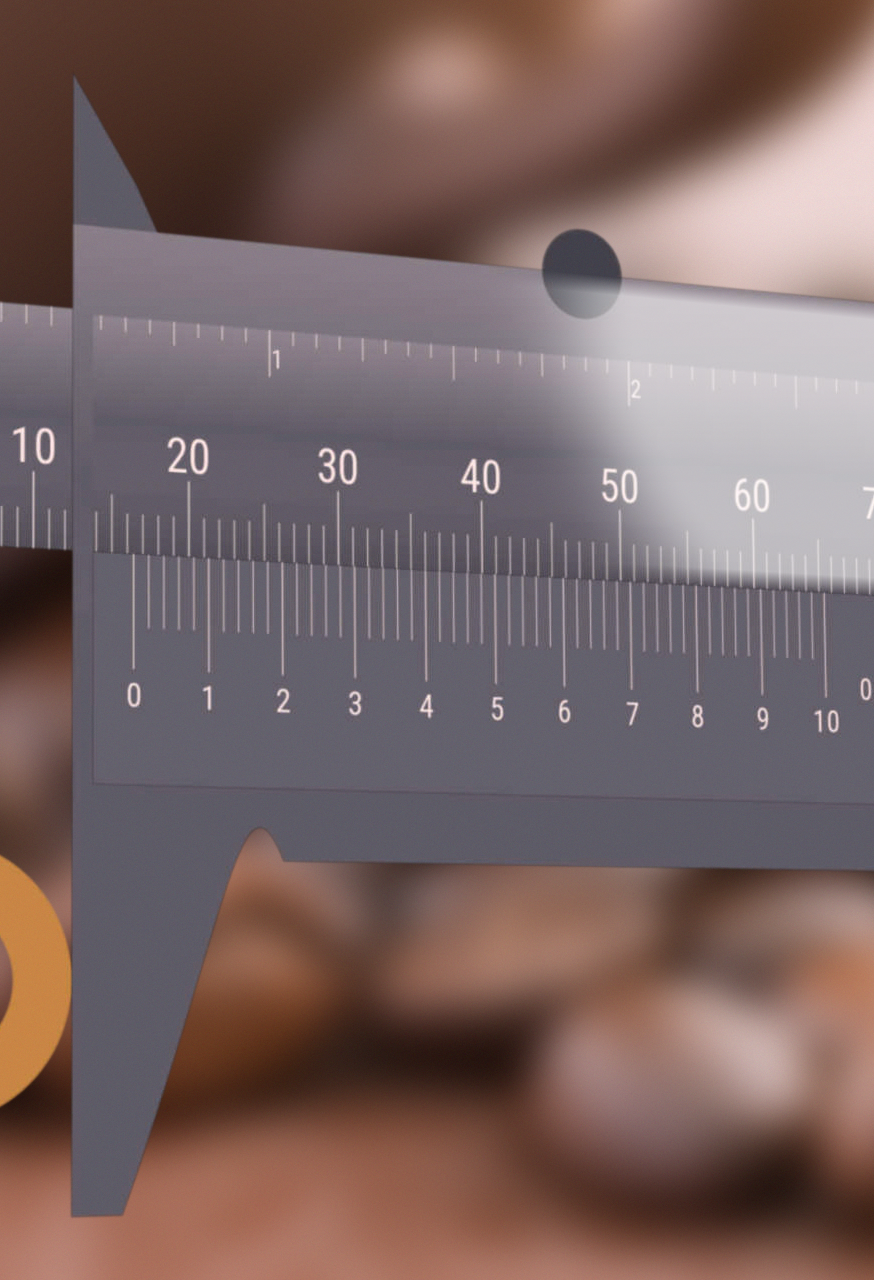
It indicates 16.4; mm
